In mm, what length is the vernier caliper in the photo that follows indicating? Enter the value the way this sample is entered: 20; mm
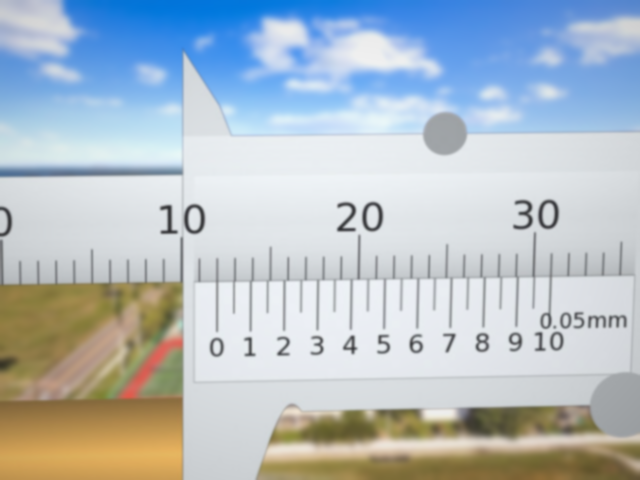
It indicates 12.0; mm
